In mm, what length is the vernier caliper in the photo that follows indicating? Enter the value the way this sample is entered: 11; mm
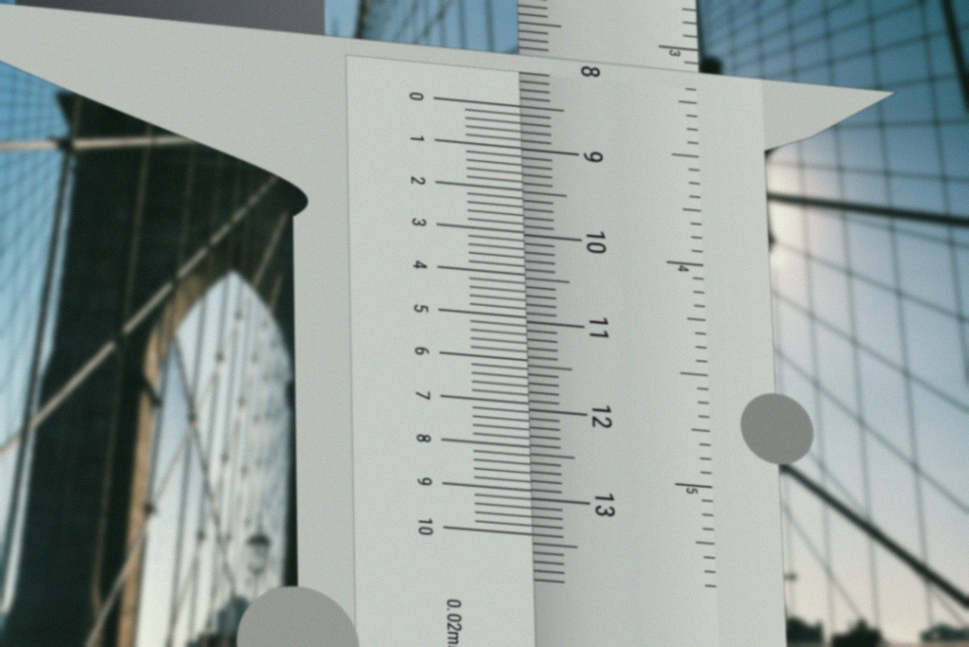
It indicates 85.0; mm
